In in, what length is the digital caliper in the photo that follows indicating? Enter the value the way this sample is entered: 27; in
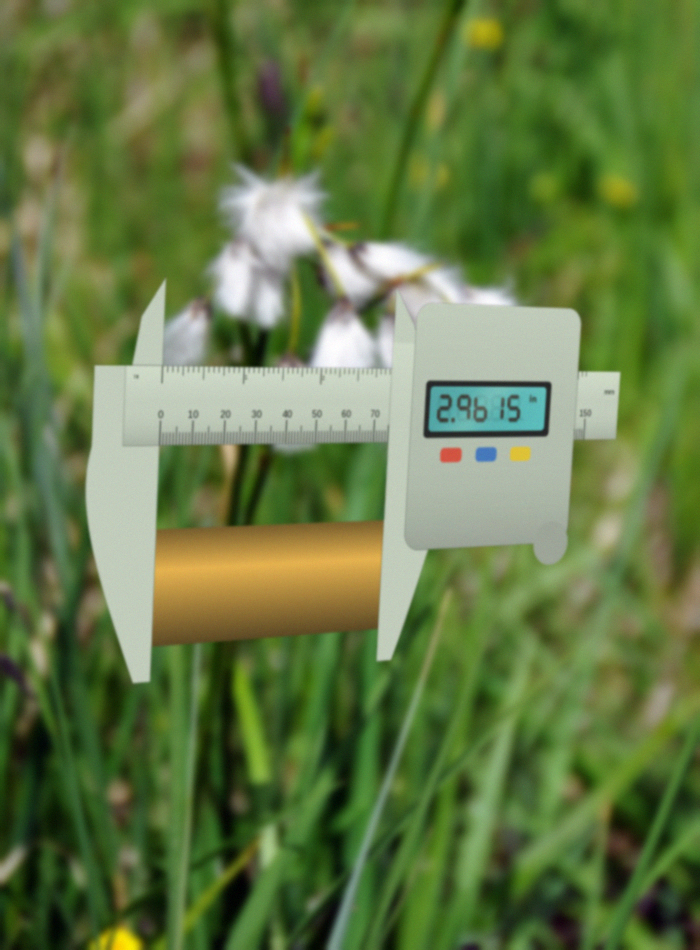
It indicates 2.9615; in
